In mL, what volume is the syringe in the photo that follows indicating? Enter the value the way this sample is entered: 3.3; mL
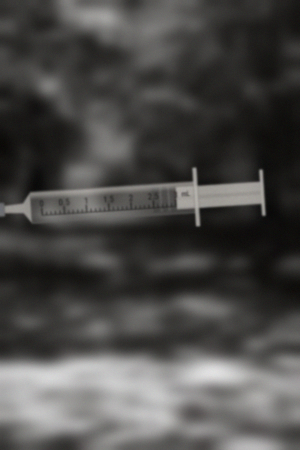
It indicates 2.5; mL
